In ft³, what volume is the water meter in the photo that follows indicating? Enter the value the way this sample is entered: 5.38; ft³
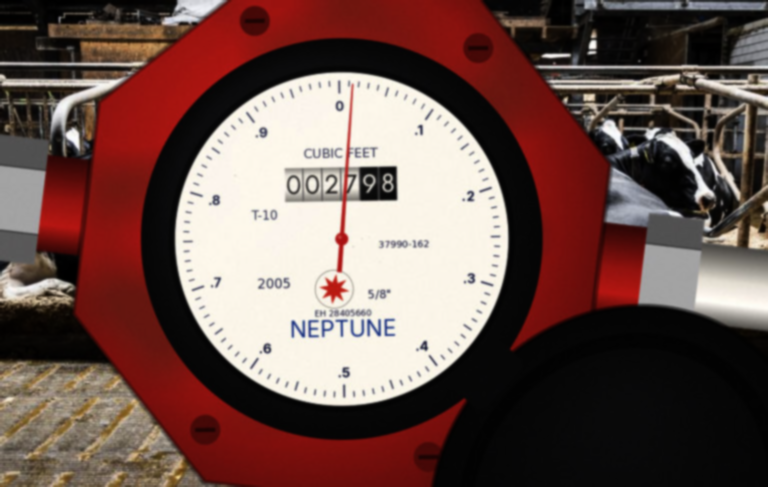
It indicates 2798.01; ft³
